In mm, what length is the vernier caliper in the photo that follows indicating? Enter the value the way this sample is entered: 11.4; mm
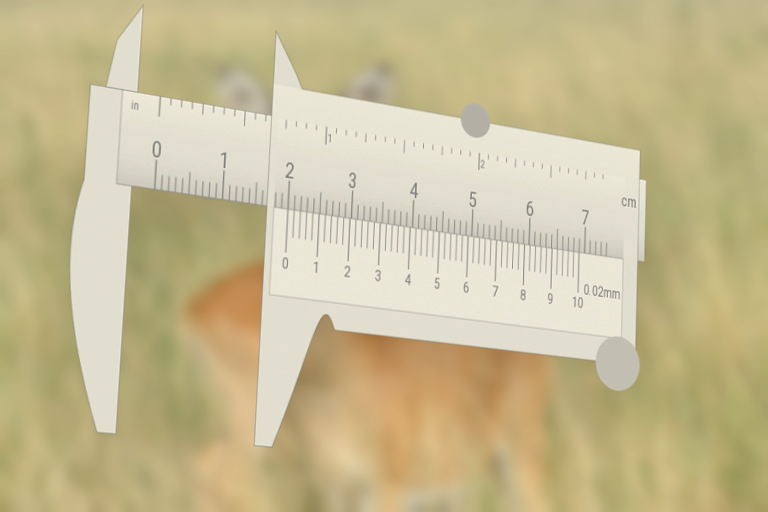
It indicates 20.0; mm
